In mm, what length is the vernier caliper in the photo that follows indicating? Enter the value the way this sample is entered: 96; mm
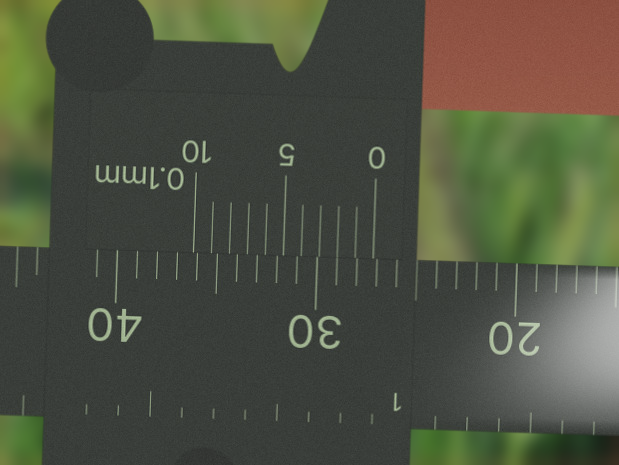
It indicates 27.2; mm
